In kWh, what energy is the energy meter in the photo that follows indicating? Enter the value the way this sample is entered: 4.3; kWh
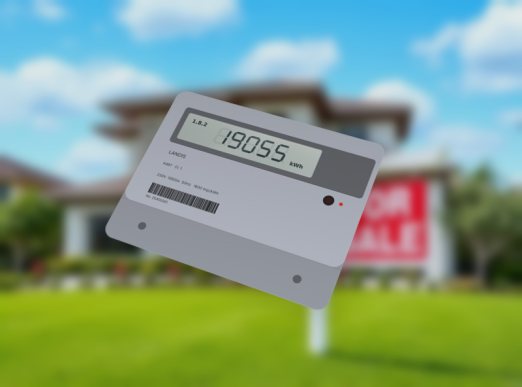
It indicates 19055; kWh
